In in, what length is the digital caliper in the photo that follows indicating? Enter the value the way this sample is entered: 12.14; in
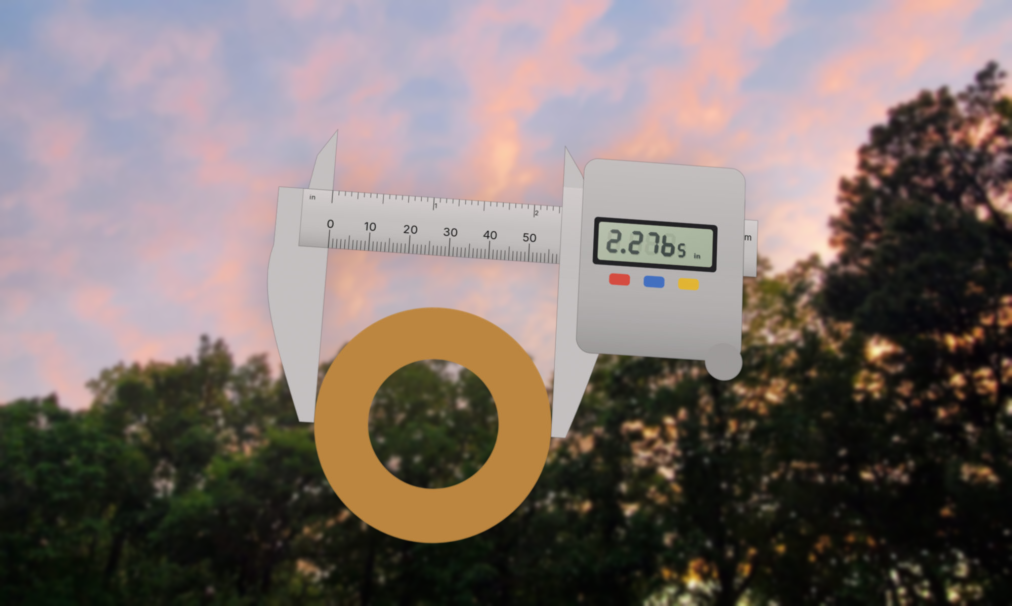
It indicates 2.2765; in
